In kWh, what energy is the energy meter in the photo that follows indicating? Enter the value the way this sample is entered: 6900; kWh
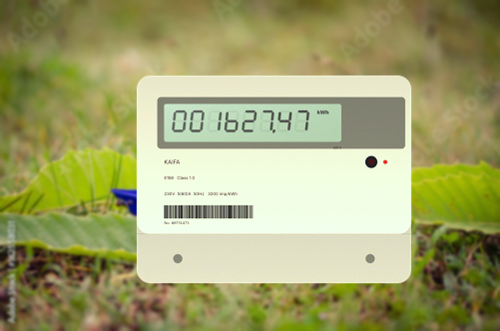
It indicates 1627.47; kWh
